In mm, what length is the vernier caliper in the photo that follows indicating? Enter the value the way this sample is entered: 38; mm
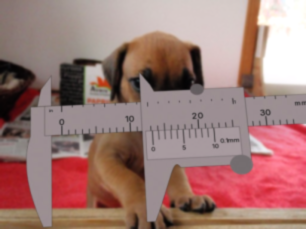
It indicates 13.2; mm
